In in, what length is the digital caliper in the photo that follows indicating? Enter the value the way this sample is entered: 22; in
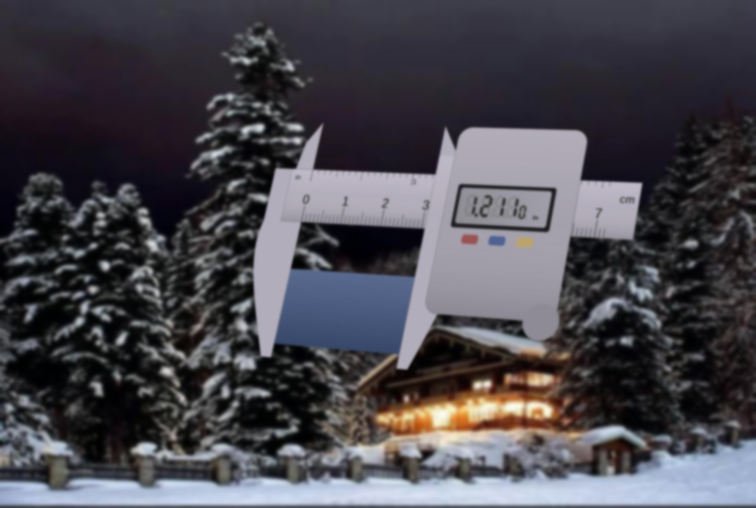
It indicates 1.2110; in
